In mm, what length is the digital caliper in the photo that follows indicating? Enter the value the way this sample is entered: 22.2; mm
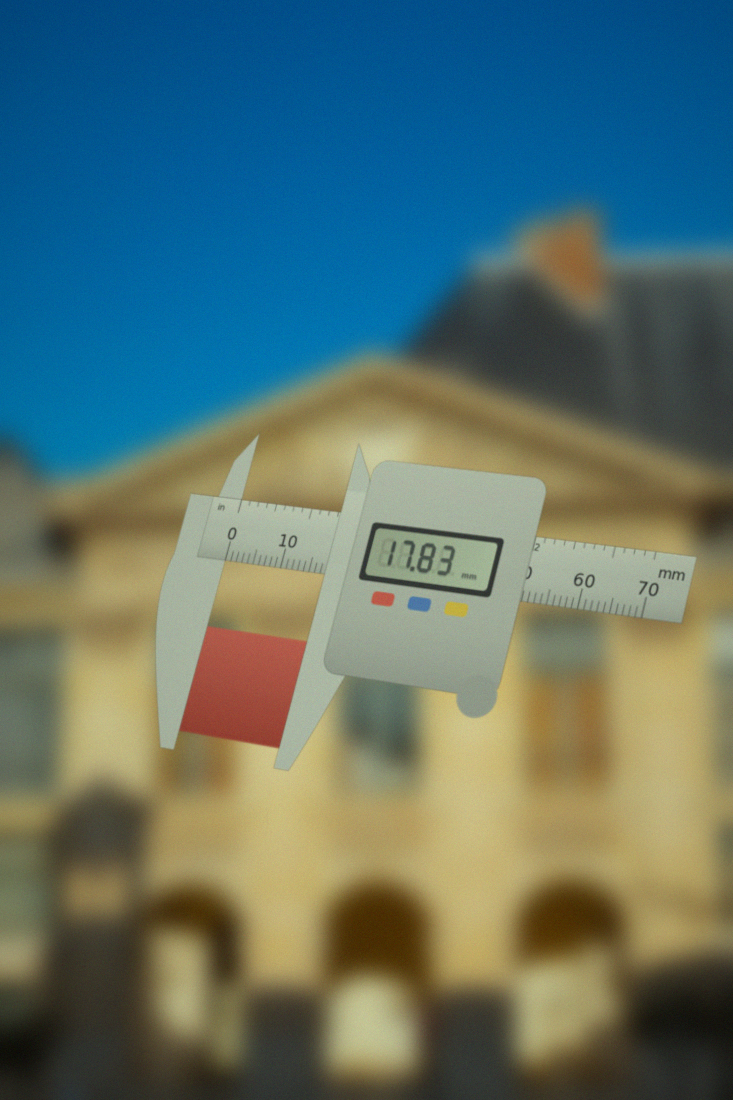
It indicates 17.83; mm
